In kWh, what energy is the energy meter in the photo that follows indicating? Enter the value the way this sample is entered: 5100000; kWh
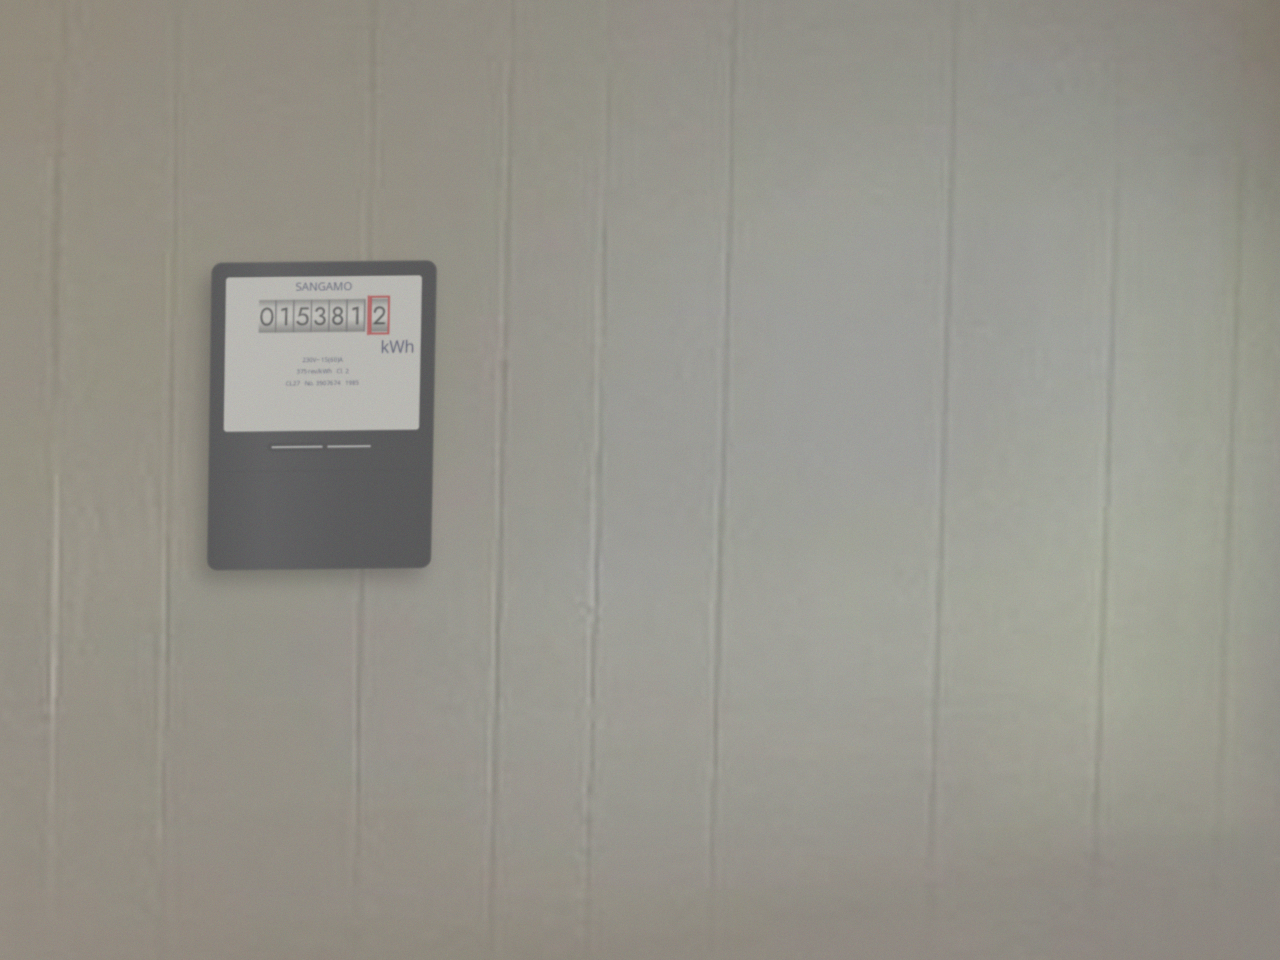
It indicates 15381.2; kWh
